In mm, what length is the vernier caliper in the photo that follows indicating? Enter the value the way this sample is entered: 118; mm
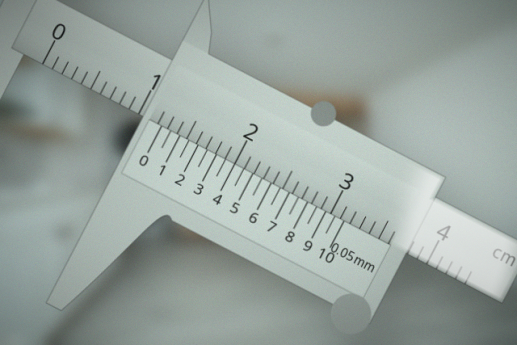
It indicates 12.4; mm
